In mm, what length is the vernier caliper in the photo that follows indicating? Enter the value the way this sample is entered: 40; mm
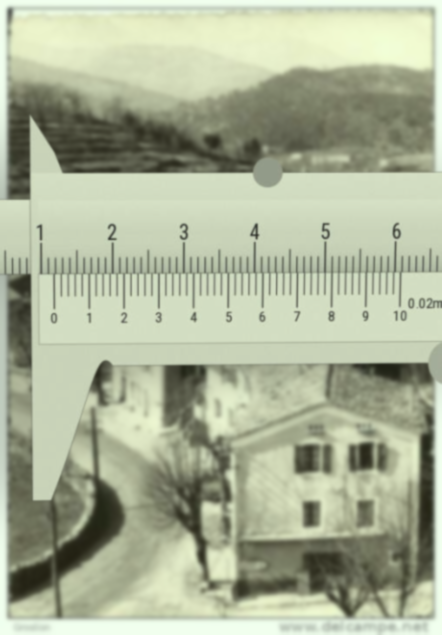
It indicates 11.8; mm
